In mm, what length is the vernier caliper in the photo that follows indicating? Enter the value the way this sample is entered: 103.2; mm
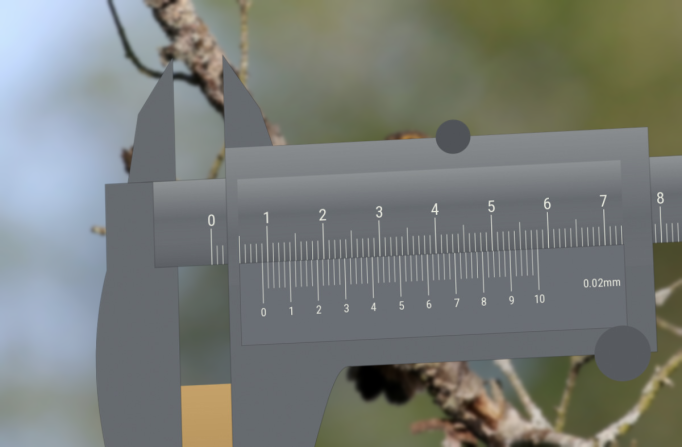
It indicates 9.0; mm
